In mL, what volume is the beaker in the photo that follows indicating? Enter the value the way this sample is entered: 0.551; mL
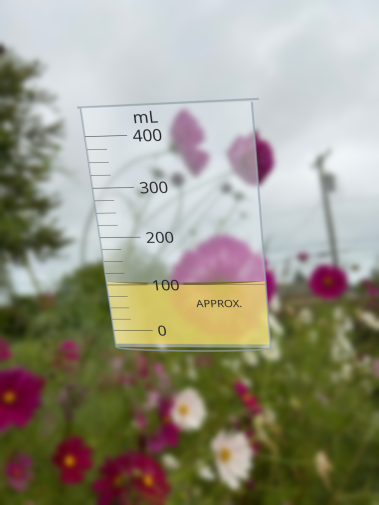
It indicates 100; mL
